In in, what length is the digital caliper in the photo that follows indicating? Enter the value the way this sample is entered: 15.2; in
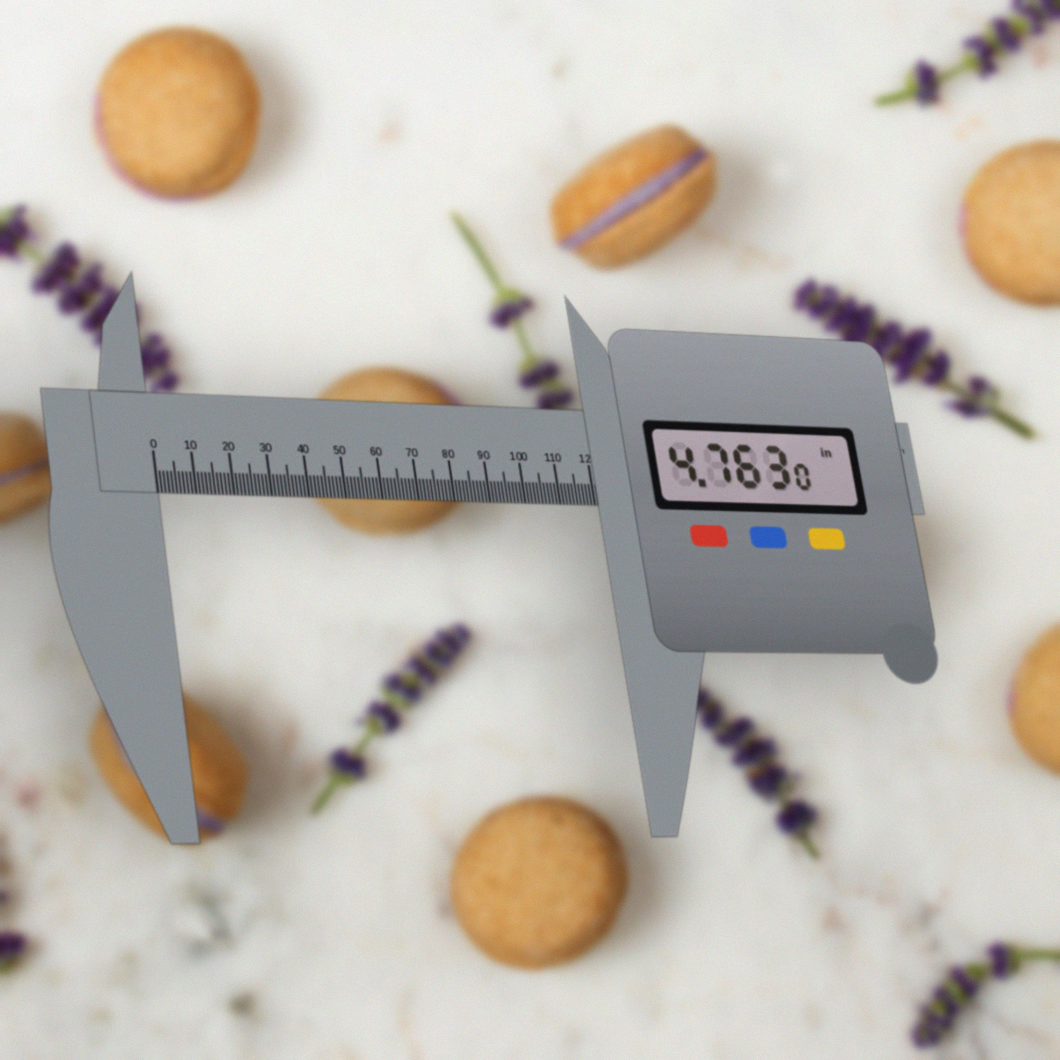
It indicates 4.7630; in
